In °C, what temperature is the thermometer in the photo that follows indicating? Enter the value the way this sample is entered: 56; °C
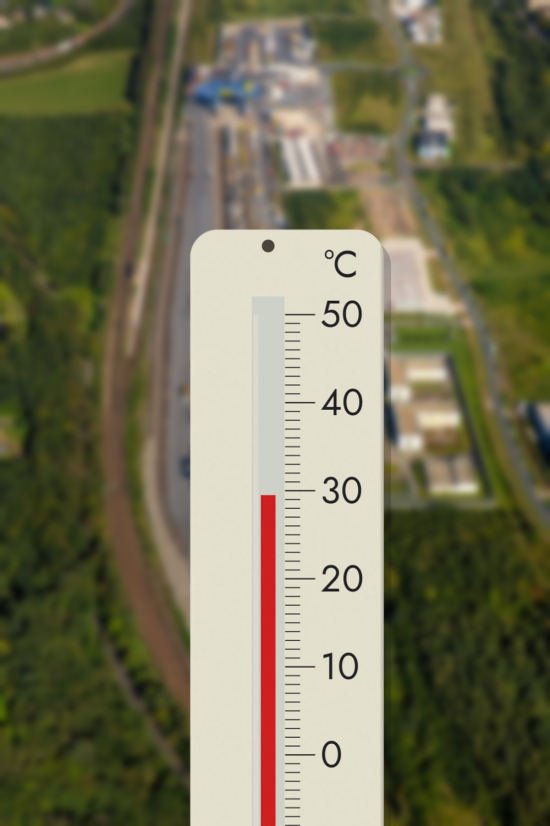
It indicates 29.5; °C
